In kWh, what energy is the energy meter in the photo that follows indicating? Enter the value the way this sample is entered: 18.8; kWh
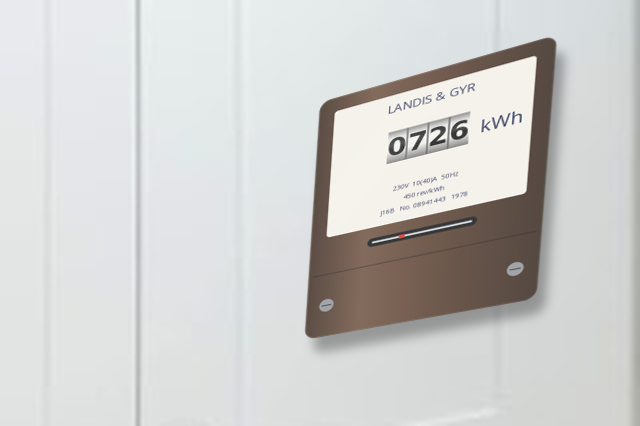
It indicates 726; kWh
